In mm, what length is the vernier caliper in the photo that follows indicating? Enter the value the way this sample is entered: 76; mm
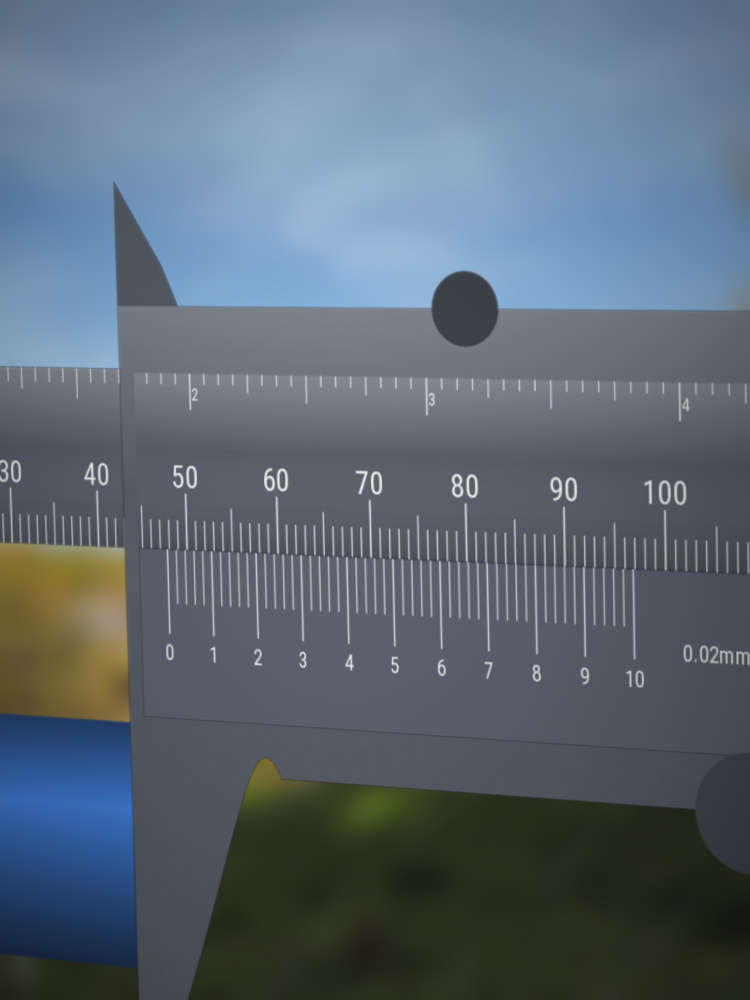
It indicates 47.8; mm
